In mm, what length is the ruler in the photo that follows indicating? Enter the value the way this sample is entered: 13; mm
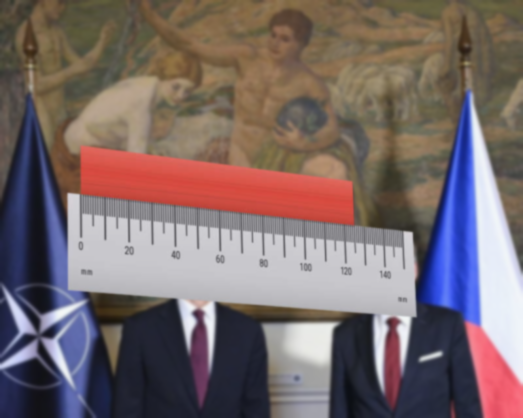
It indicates 125; mm
